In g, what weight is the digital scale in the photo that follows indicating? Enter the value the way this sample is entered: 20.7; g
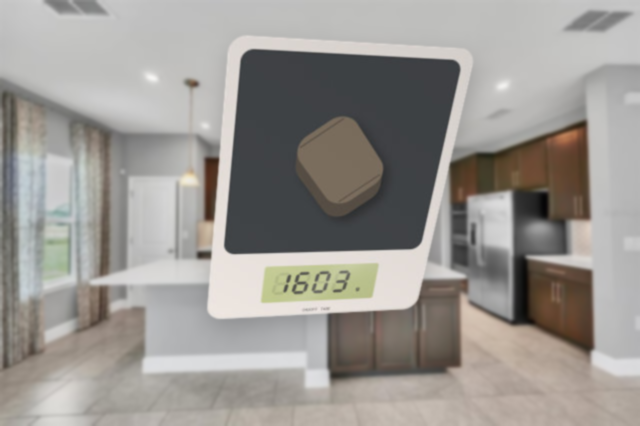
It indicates 1603; g
